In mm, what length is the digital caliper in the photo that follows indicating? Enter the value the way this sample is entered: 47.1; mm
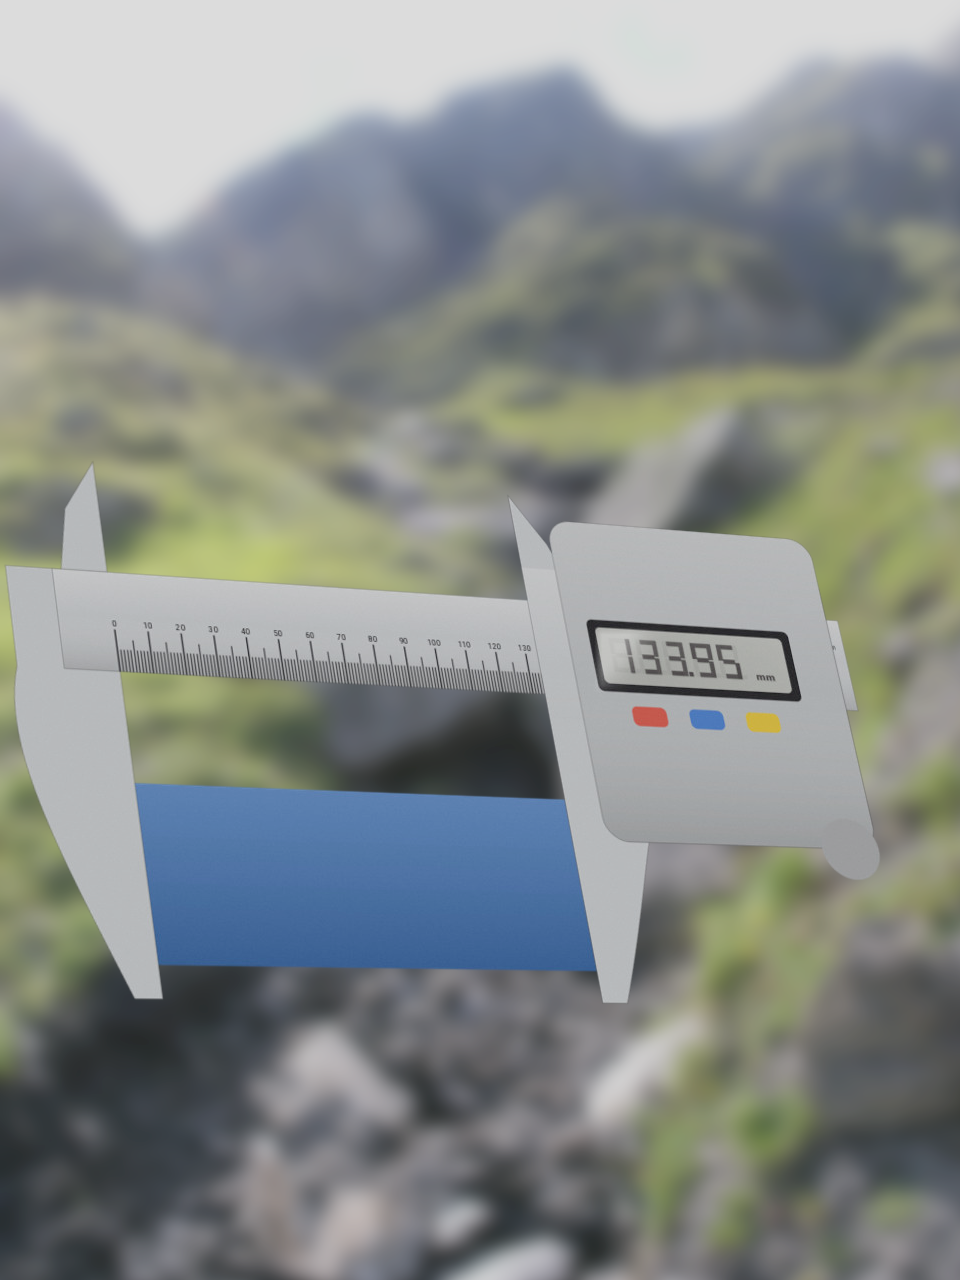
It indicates 133.95; mm
